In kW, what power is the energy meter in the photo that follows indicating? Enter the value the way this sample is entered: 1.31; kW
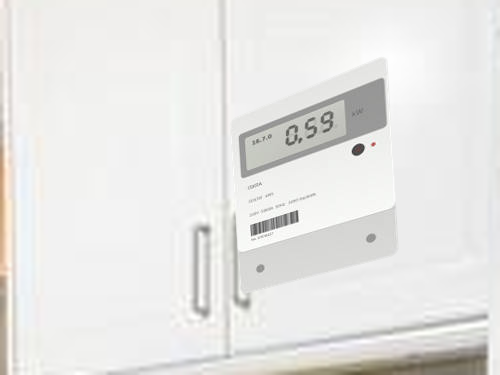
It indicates 0.59; kW
